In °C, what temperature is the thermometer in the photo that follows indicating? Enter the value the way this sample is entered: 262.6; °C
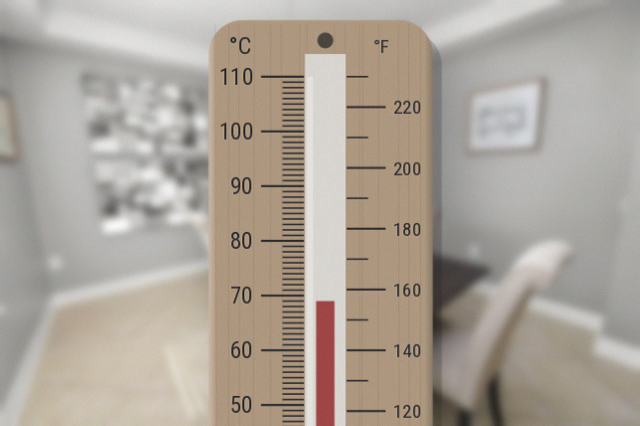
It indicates 69; °C
